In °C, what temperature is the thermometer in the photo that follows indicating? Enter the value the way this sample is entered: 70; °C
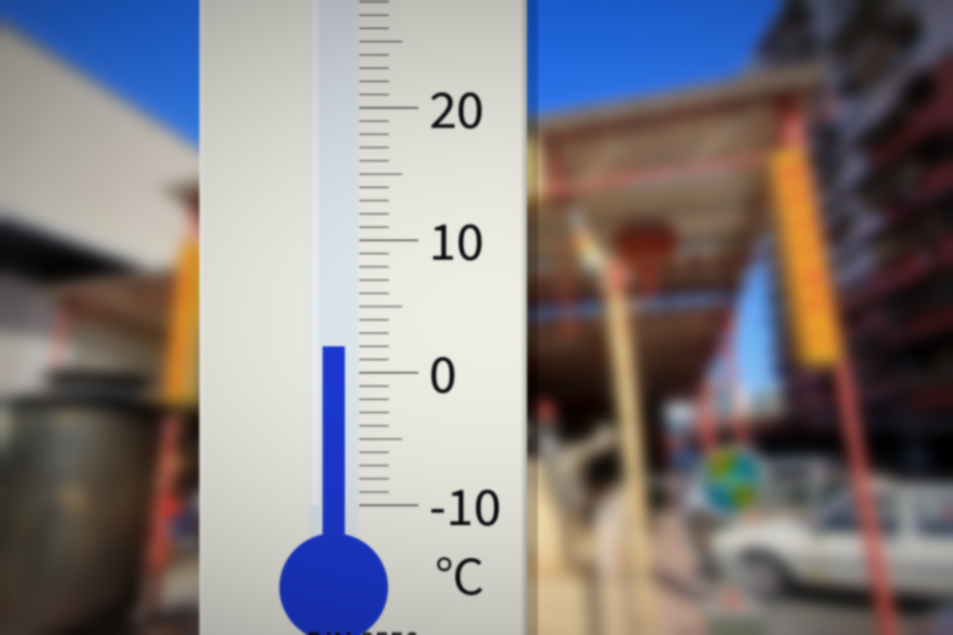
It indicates 2; °C
